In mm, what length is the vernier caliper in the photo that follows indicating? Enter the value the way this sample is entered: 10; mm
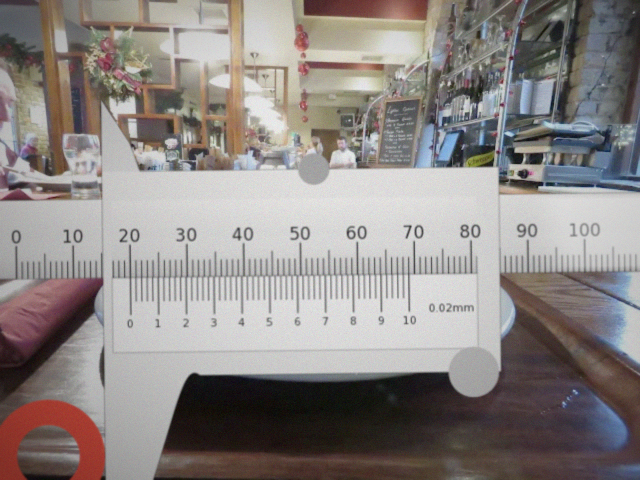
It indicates 20.0; mm
